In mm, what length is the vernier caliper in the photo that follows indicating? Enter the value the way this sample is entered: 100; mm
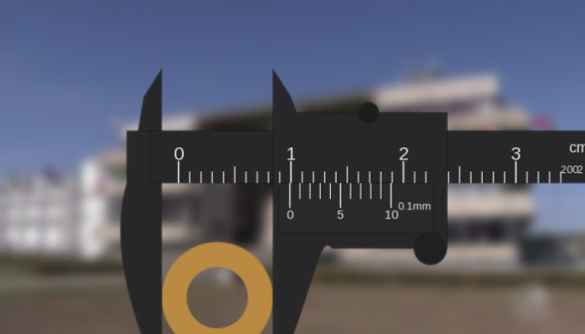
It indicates 9.9; mm
